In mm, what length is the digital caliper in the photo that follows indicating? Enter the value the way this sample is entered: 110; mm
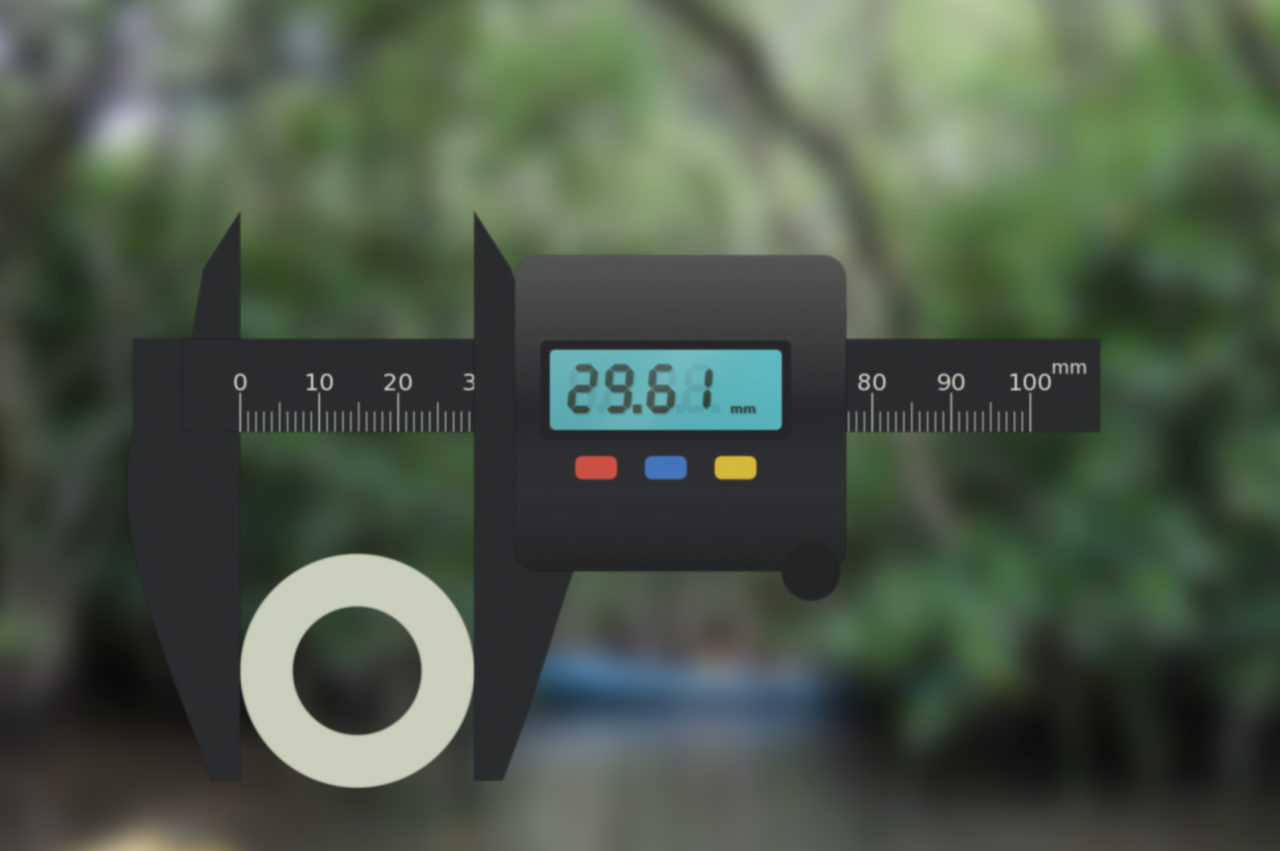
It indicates 29.61; mm
